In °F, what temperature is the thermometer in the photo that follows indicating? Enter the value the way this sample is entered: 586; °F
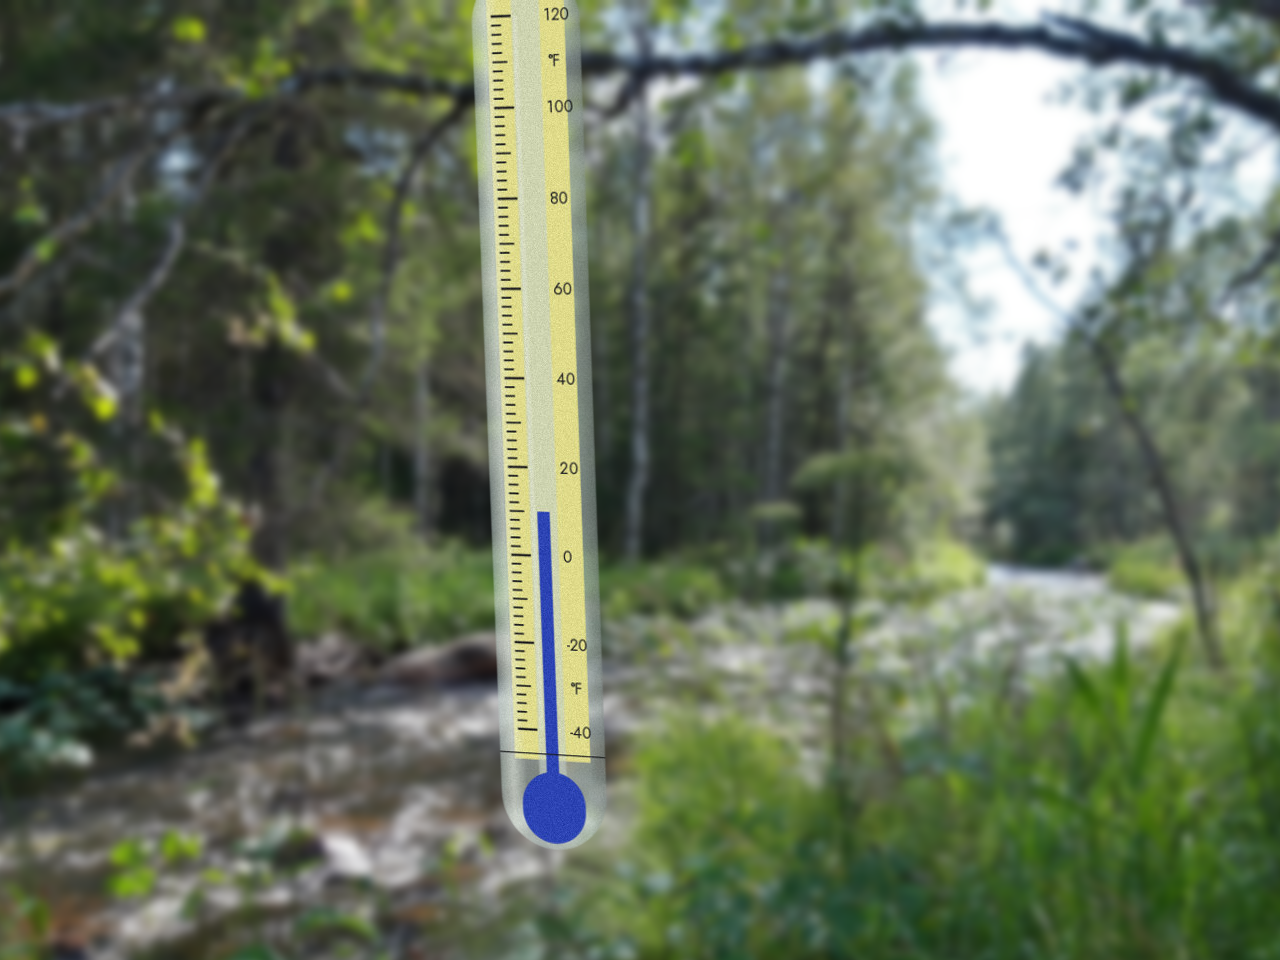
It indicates 10; °F
